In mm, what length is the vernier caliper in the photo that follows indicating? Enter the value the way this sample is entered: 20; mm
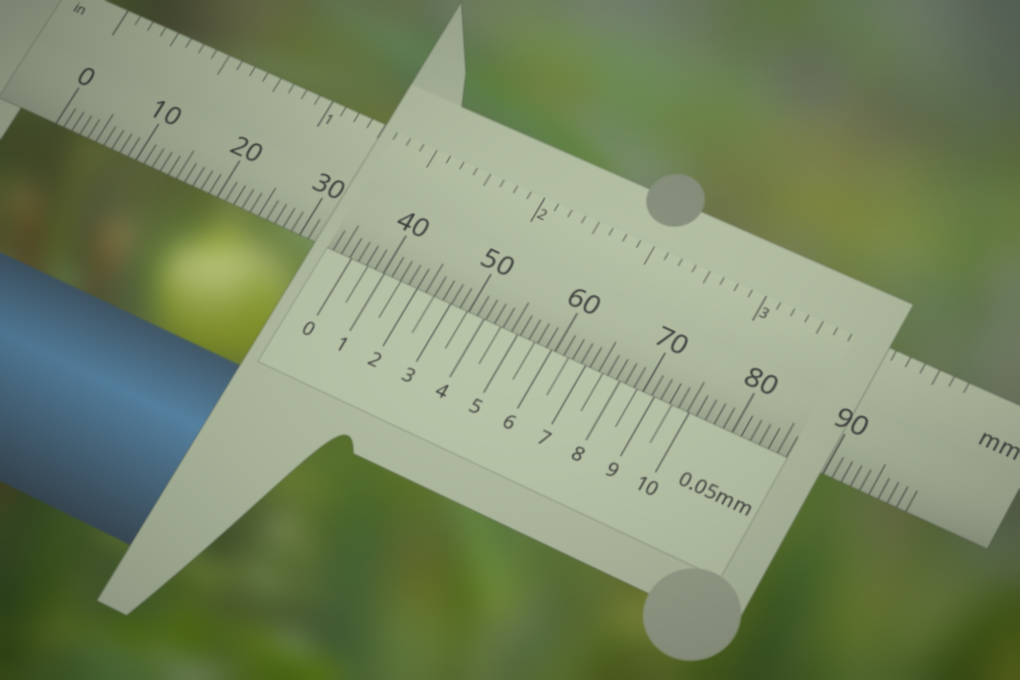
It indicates 36.2; mm
